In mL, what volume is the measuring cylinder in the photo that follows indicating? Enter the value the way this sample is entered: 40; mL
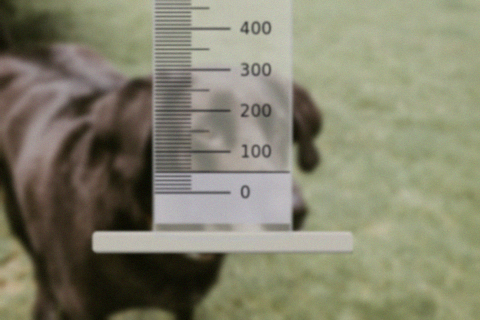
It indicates 50; mL
